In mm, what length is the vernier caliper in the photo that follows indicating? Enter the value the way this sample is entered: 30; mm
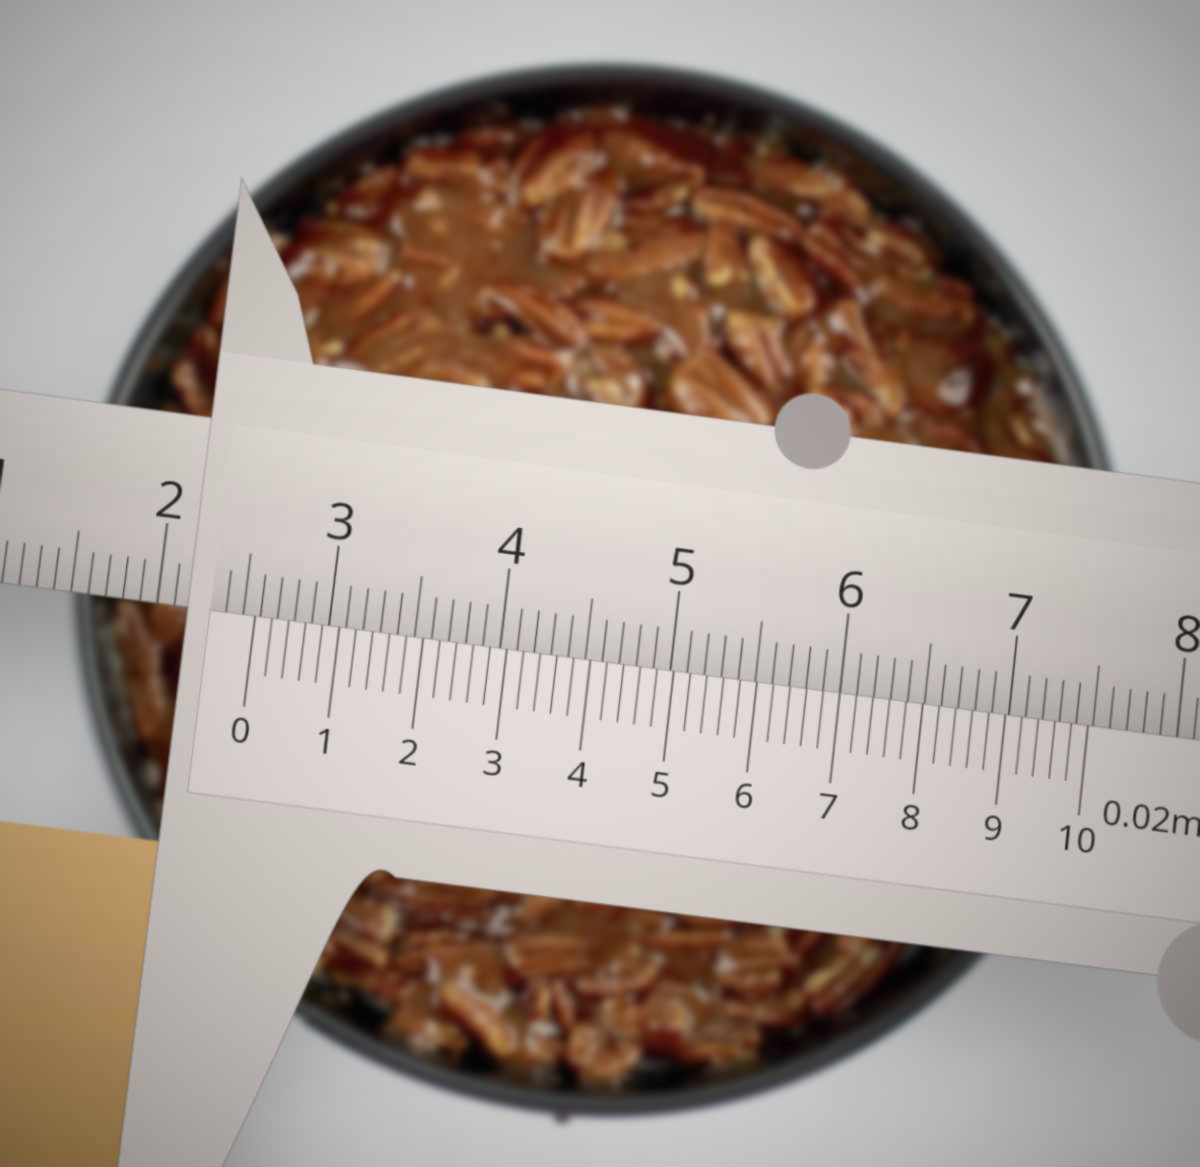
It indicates 25.7; mm
